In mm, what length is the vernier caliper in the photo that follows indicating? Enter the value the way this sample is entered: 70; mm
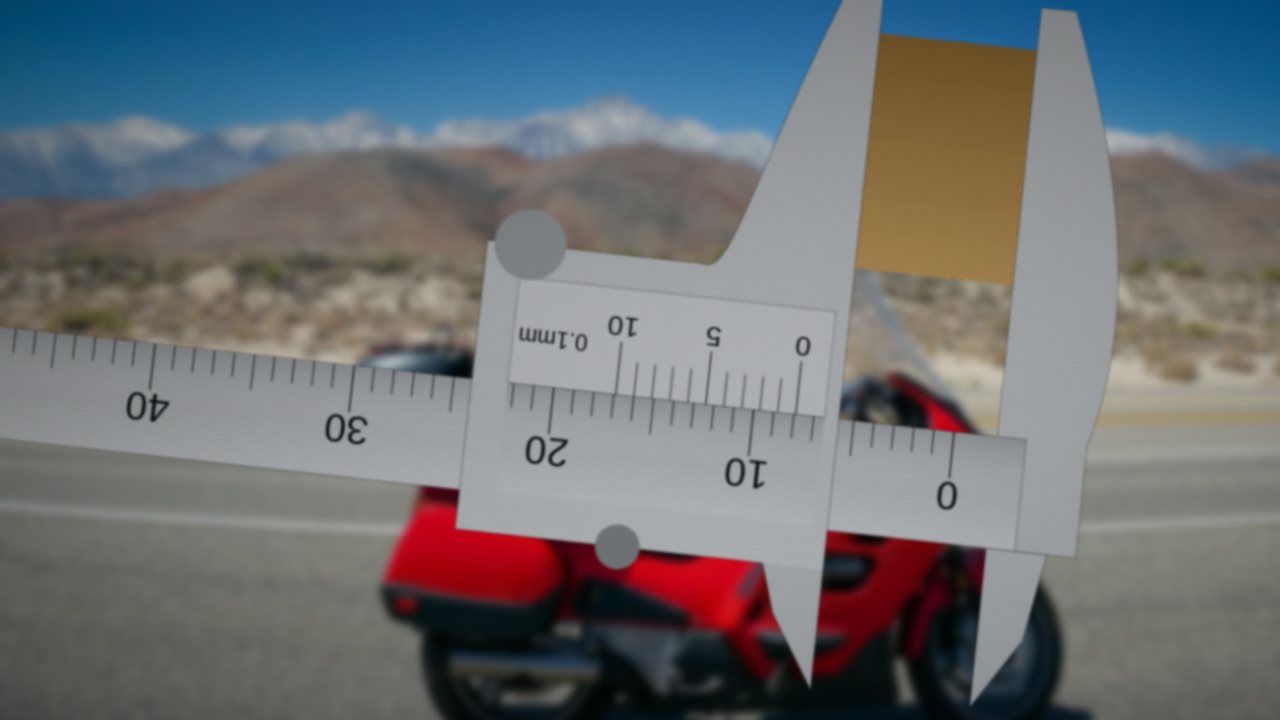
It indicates 7.9; mm
